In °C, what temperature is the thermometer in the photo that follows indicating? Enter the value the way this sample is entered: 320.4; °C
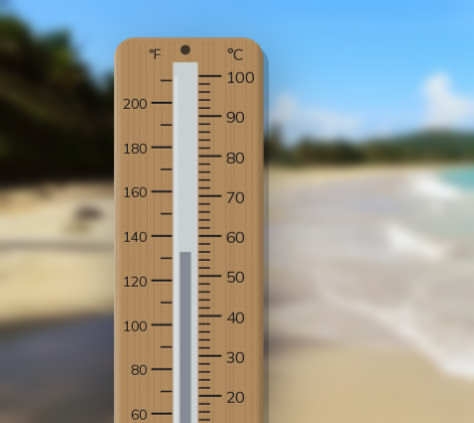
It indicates 56; °C
